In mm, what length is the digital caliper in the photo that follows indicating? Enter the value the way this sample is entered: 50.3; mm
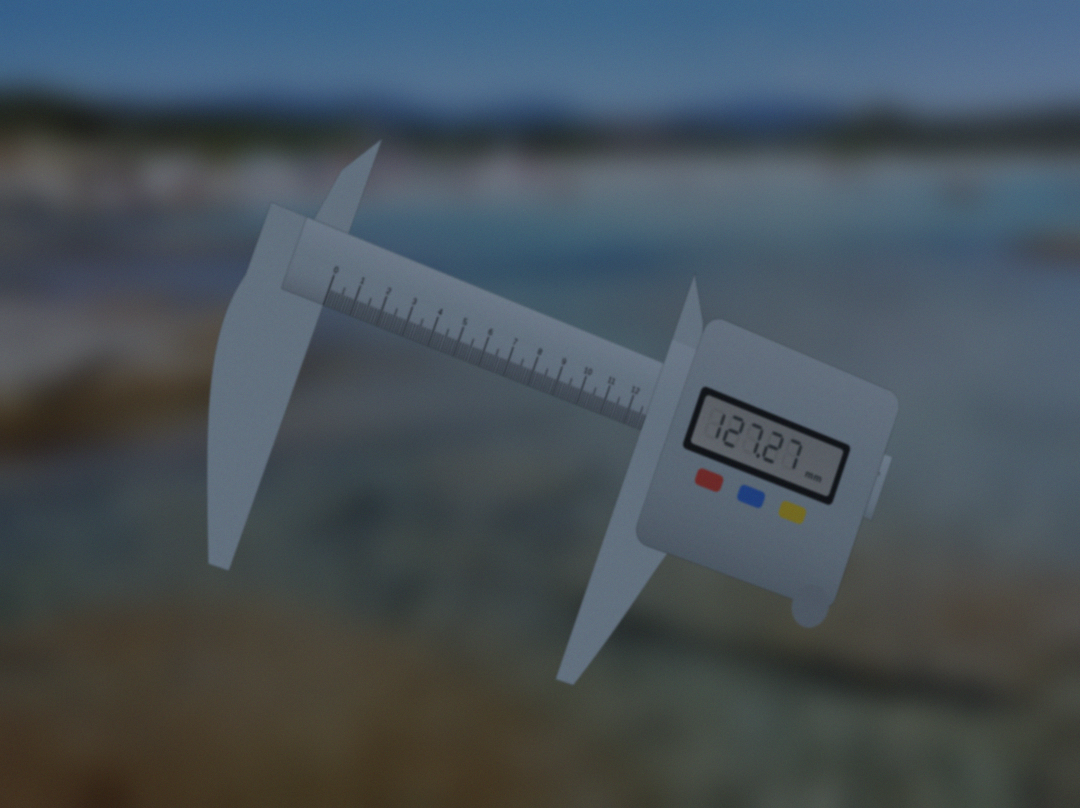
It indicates 127.27; mm
